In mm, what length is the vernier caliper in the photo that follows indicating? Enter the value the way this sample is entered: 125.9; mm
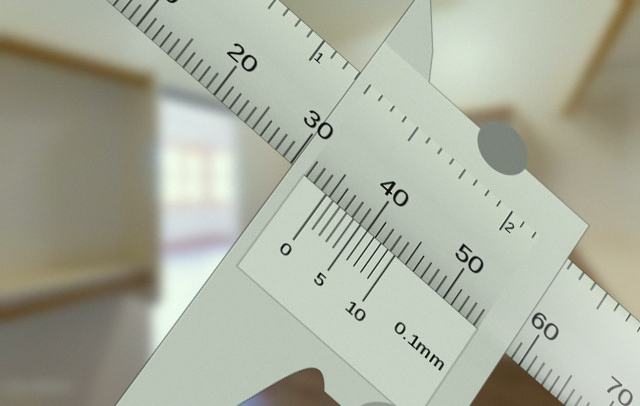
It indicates 34.6; mm
